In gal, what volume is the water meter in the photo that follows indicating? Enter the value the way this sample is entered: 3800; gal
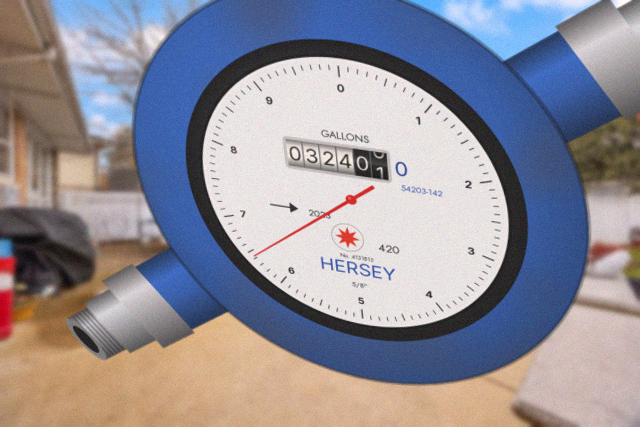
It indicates 324006.4; gal
